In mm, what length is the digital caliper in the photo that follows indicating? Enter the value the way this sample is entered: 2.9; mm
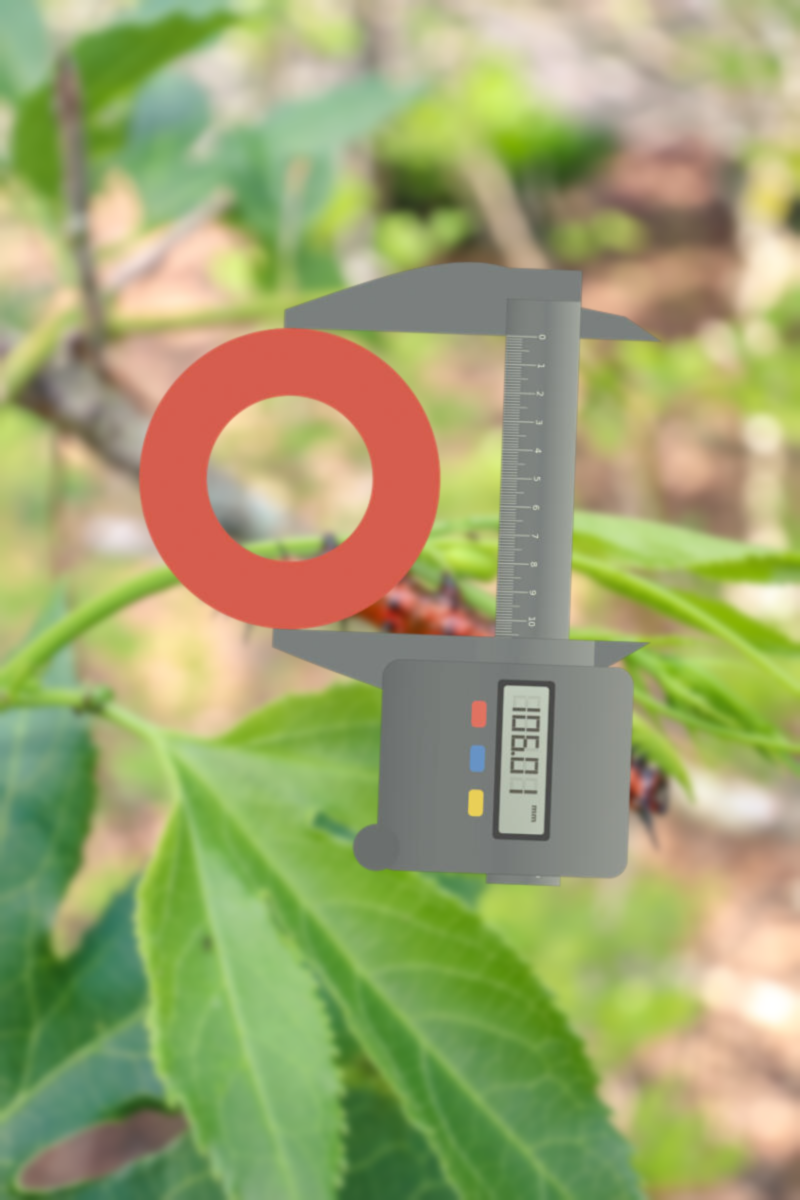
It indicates 106.01; mm
